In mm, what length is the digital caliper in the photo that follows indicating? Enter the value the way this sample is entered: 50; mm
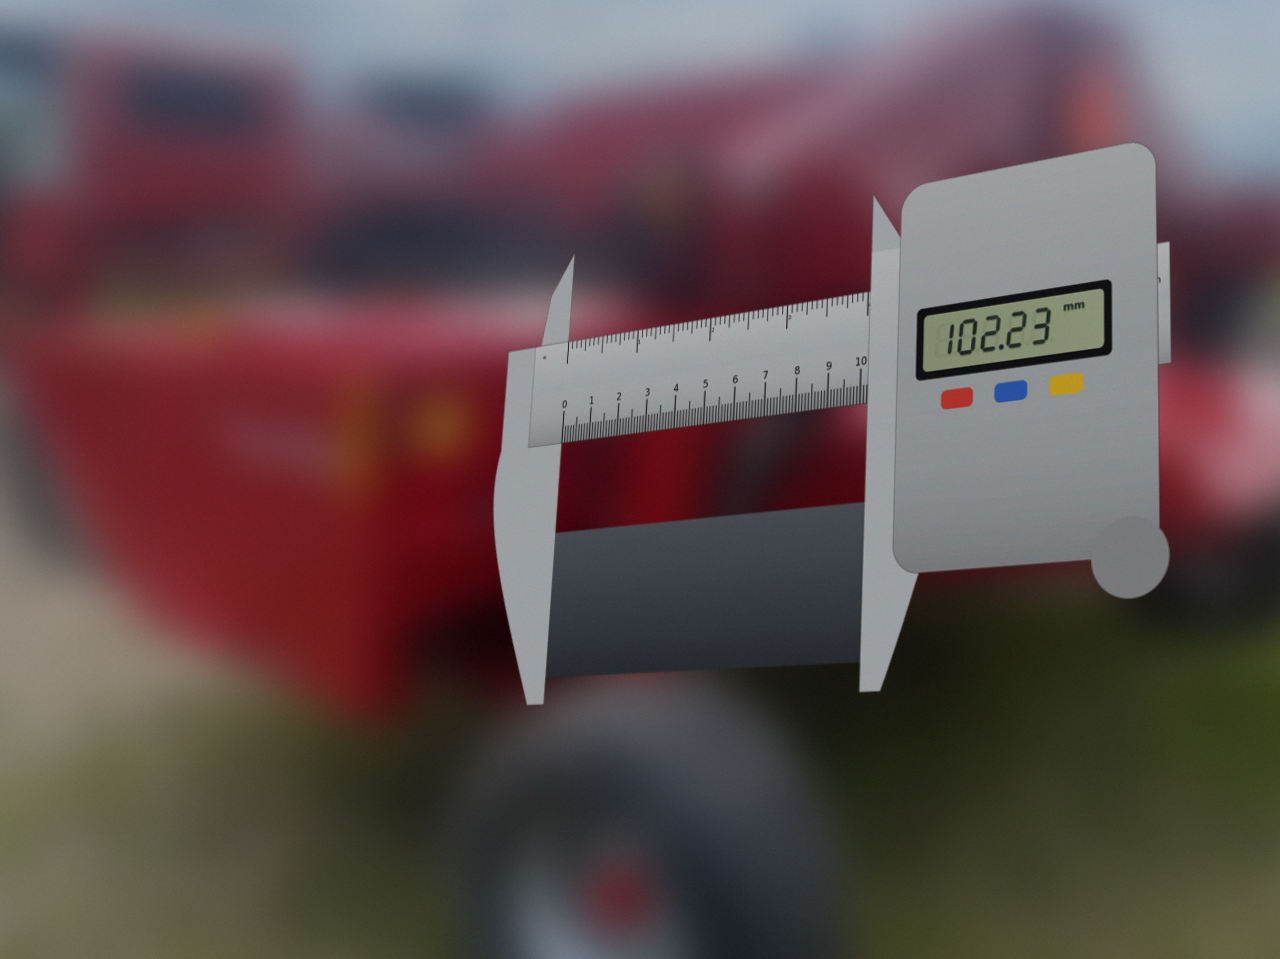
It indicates 102.23; mm
